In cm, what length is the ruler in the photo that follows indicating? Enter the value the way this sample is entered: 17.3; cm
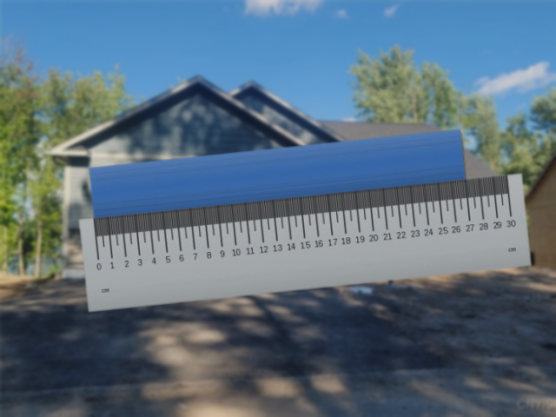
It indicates 27; cm
